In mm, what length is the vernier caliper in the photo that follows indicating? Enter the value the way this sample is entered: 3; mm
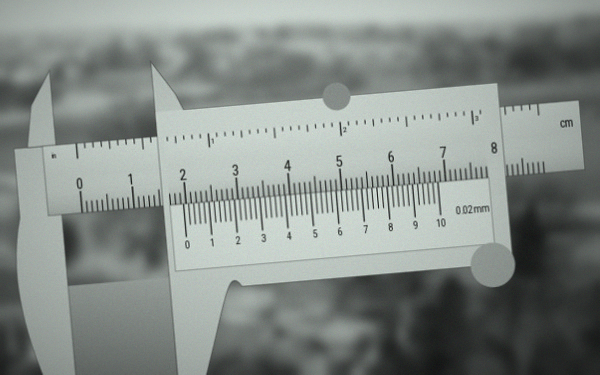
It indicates 19.5; mm
